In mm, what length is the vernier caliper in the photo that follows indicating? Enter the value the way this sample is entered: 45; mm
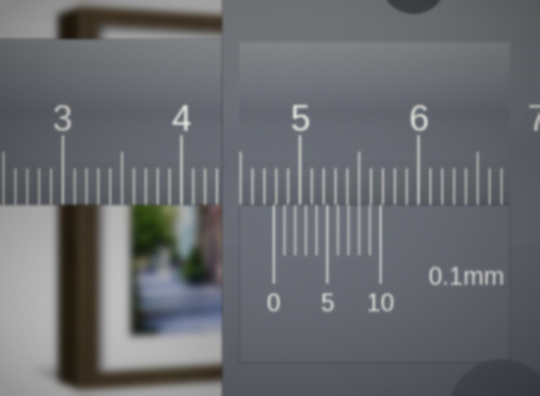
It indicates 47.8; mm
